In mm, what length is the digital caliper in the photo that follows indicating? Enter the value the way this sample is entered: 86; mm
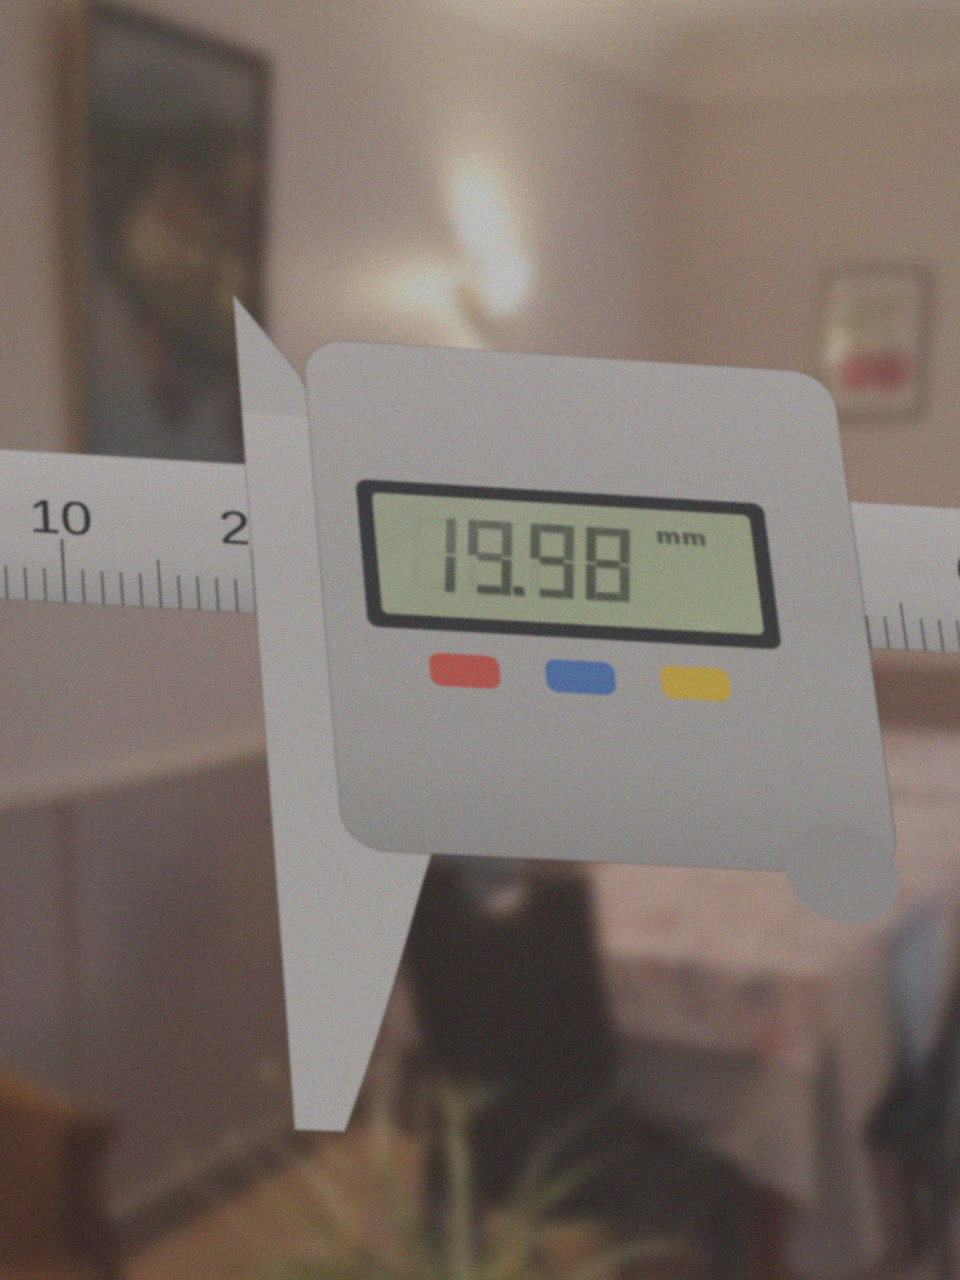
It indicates 19.98; mm
